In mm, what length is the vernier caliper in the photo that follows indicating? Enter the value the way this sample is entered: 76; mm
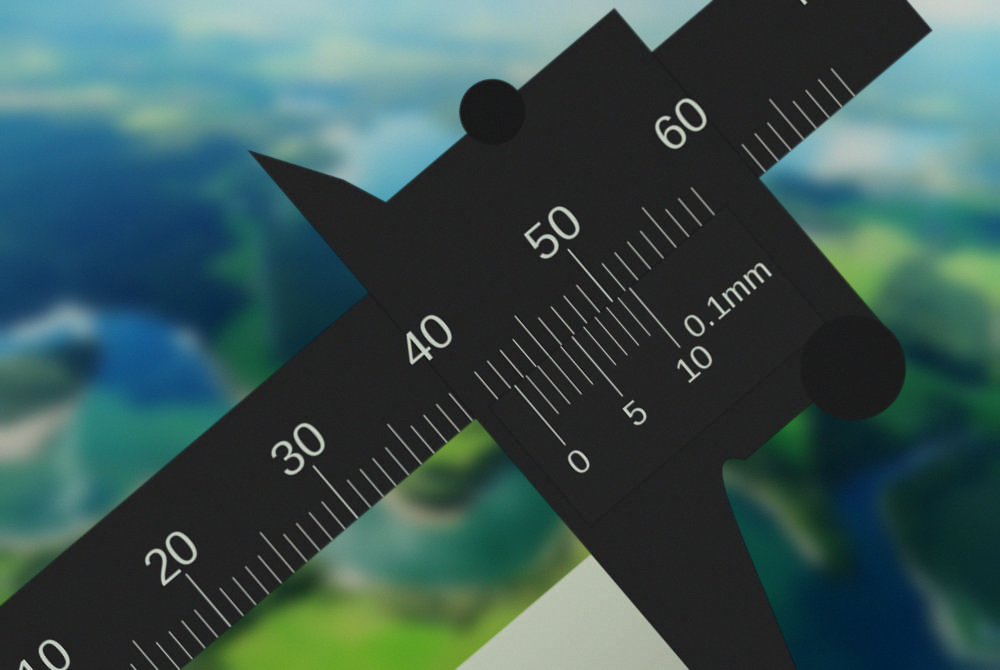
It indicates 42.3; mm
